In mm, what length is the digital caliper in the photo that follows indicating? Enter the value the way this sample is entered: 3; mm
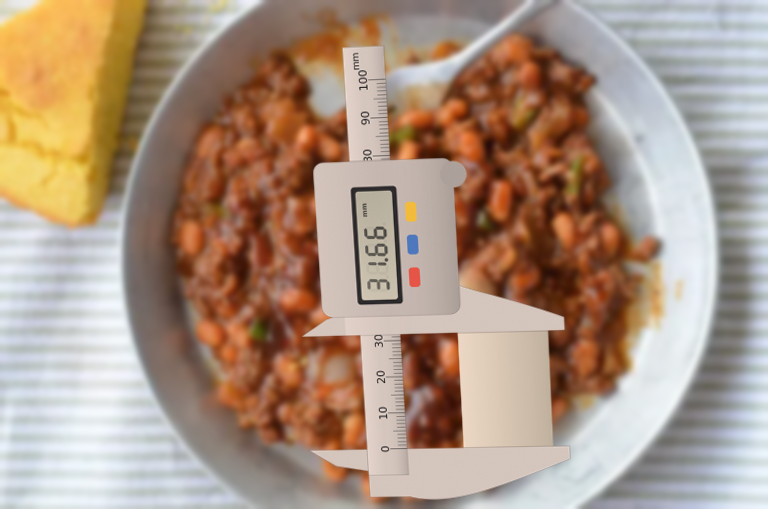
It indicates 31.66; mm
